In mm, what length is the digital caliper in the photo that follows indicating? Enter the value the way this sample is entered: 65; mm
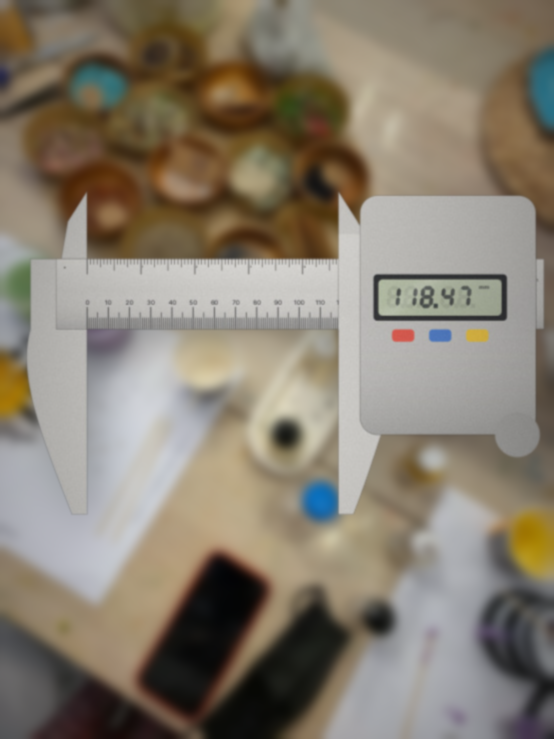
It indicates 118.47; mm
